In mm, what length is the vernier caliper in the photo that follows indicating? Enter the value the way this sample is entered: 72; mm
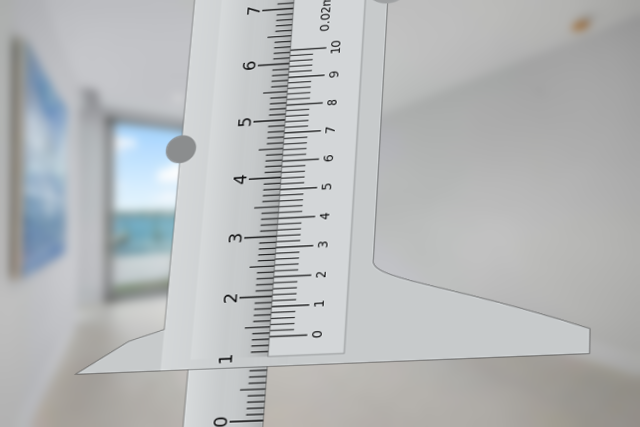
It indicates 13.4; mm
